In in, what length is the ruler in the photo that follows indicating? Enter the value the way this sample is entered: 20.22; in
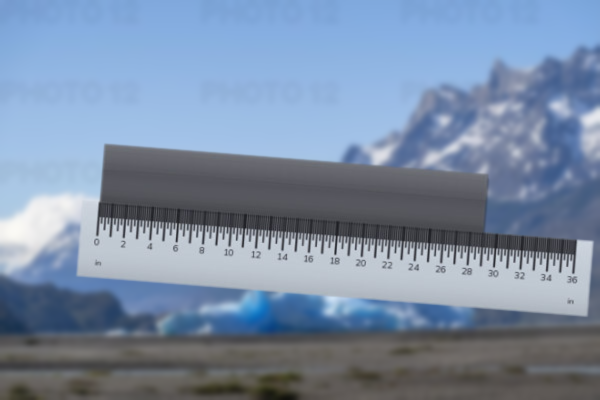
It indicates 29; in
